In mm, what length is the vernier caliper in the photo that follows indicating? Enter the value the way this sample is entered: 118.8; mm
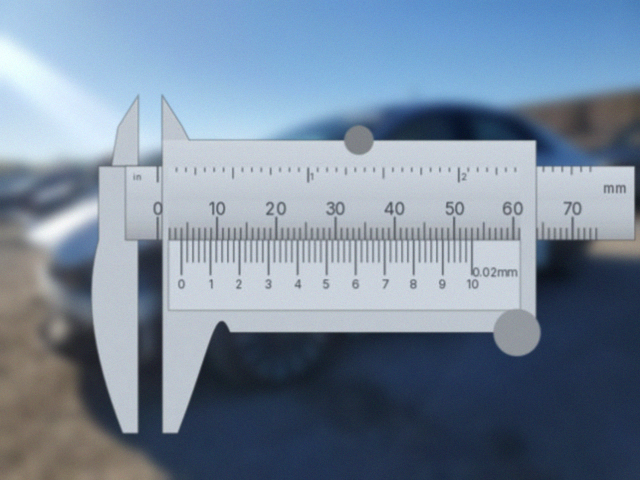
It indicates 4.0; mm
